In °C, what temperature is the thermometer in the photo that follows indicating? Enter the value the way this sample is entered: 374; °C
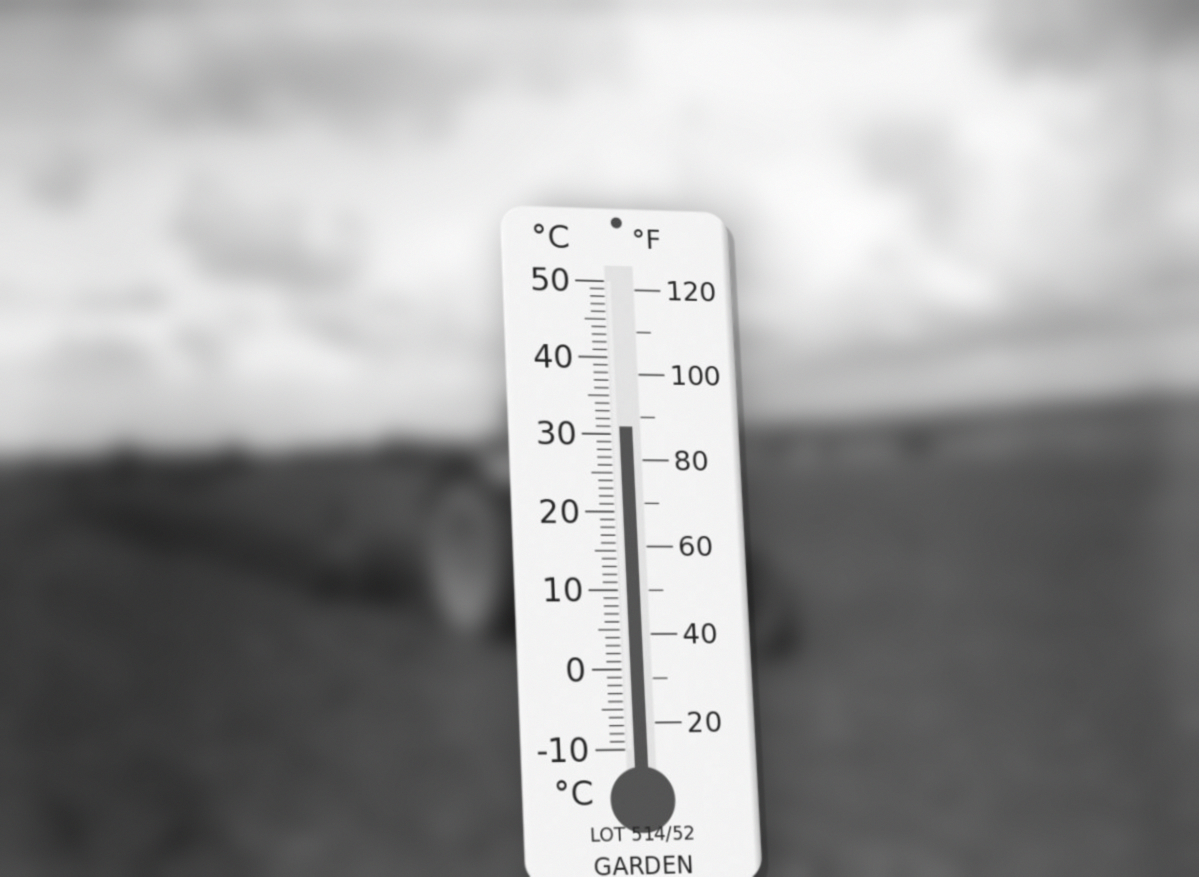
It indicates 31; °C
